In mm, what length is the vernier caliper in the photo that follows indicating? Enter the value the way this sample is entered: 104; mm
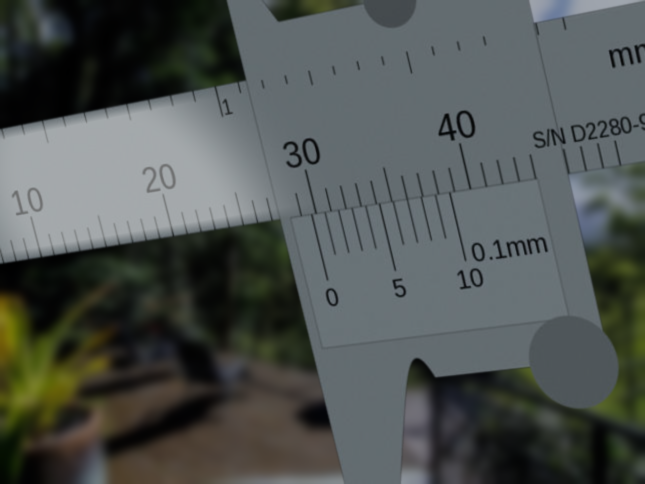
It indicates 29.7; mm
